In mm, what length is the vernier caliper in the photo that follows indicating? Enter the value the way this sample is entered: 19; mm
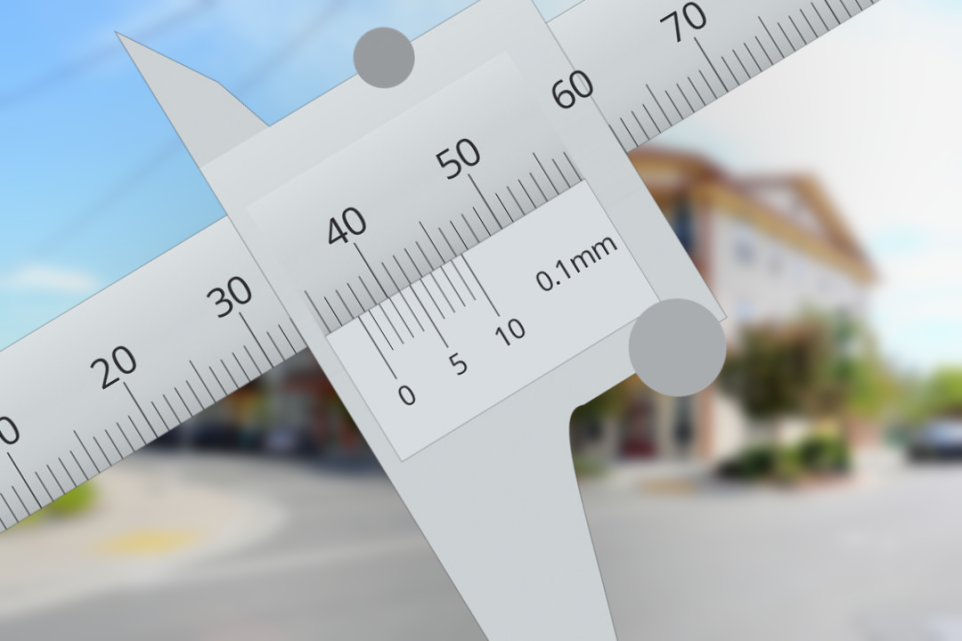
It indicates 37.4; mm
